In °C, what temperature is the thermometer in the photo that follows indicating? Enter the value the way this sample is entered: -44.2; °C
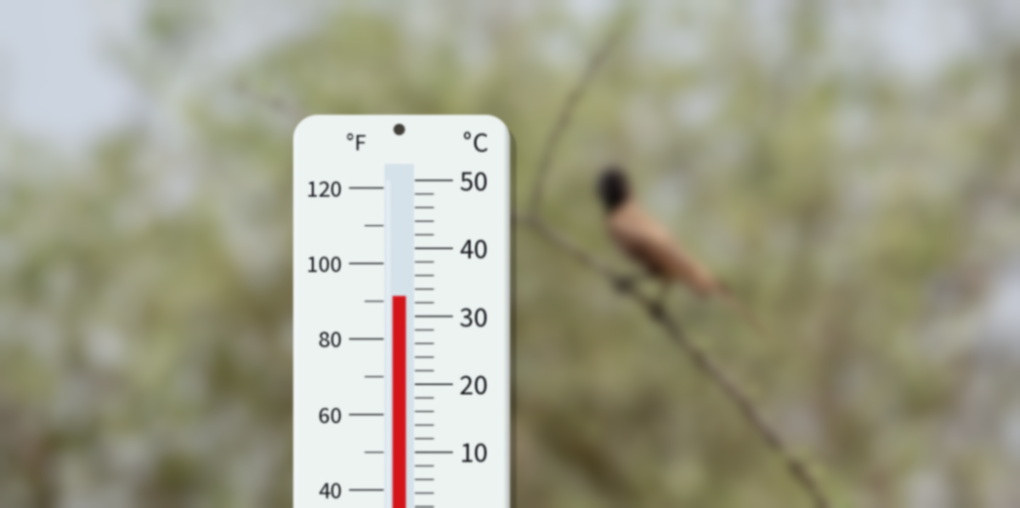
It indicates 33; °C
